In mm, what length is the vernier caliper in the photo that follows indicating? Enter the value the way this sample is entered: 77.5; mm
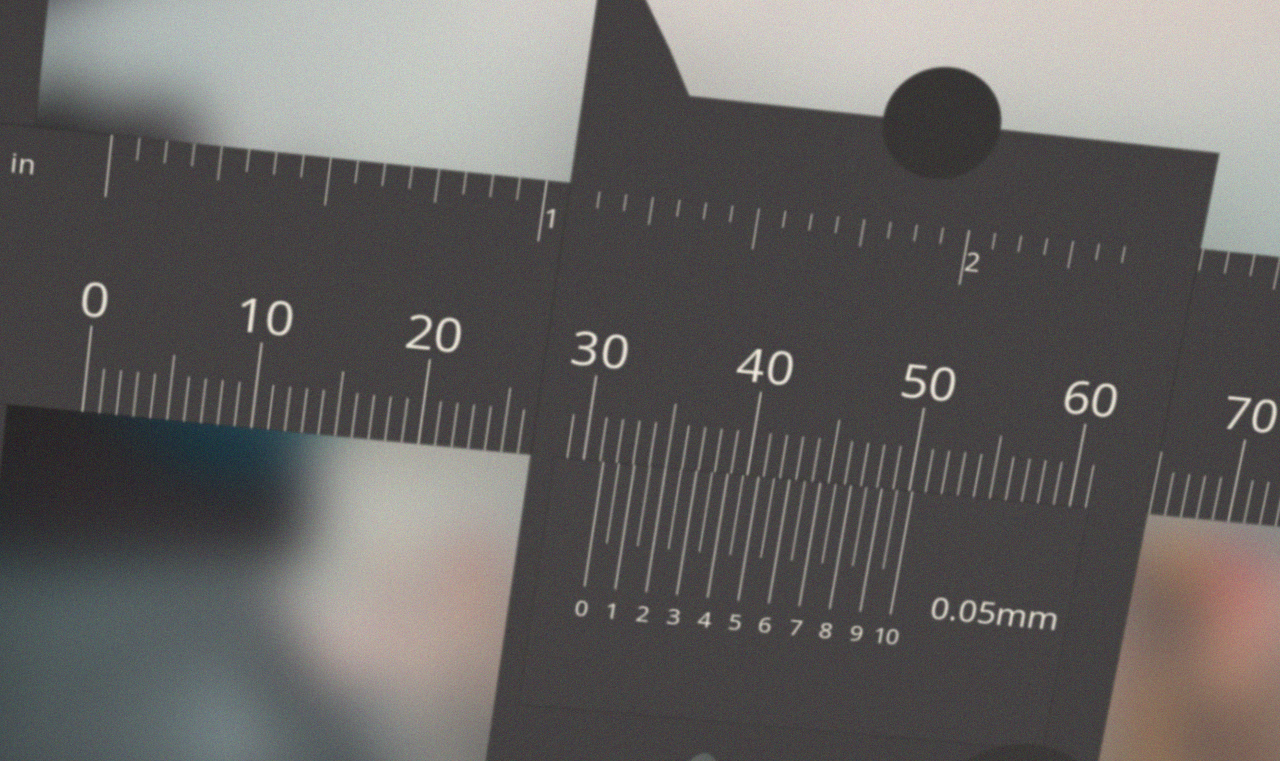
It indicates 31.2; mm
